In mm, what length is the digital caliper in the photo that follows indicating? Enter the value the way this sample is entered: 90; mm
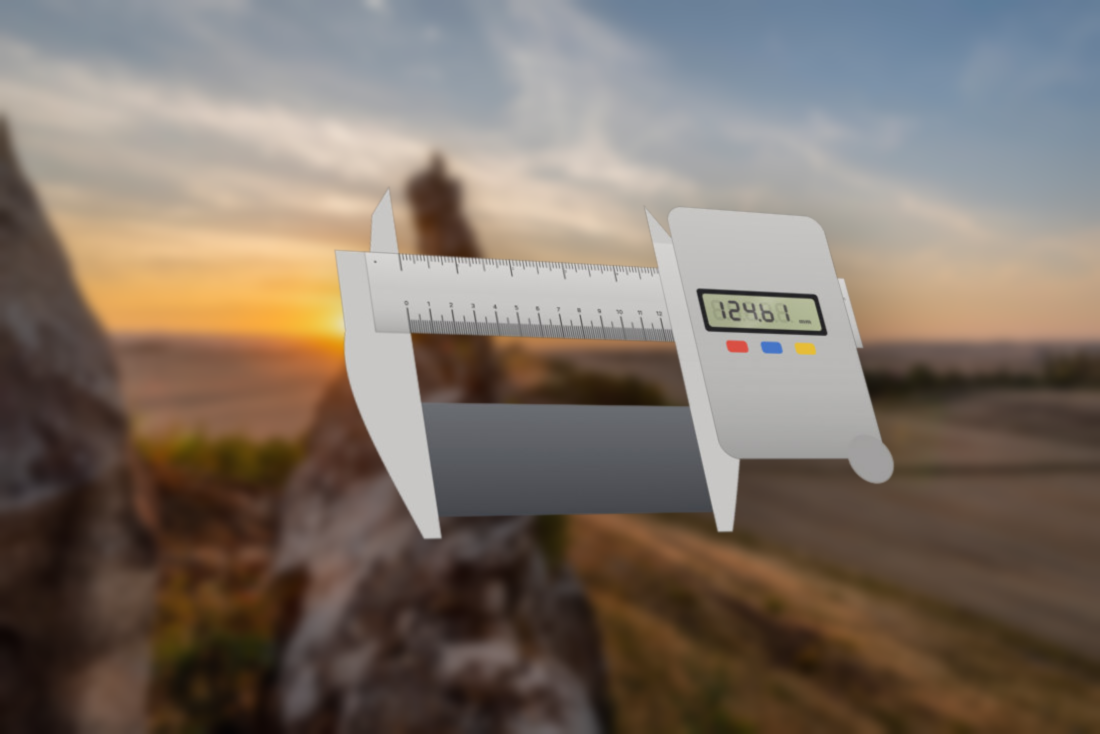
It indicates 124.61; mm
